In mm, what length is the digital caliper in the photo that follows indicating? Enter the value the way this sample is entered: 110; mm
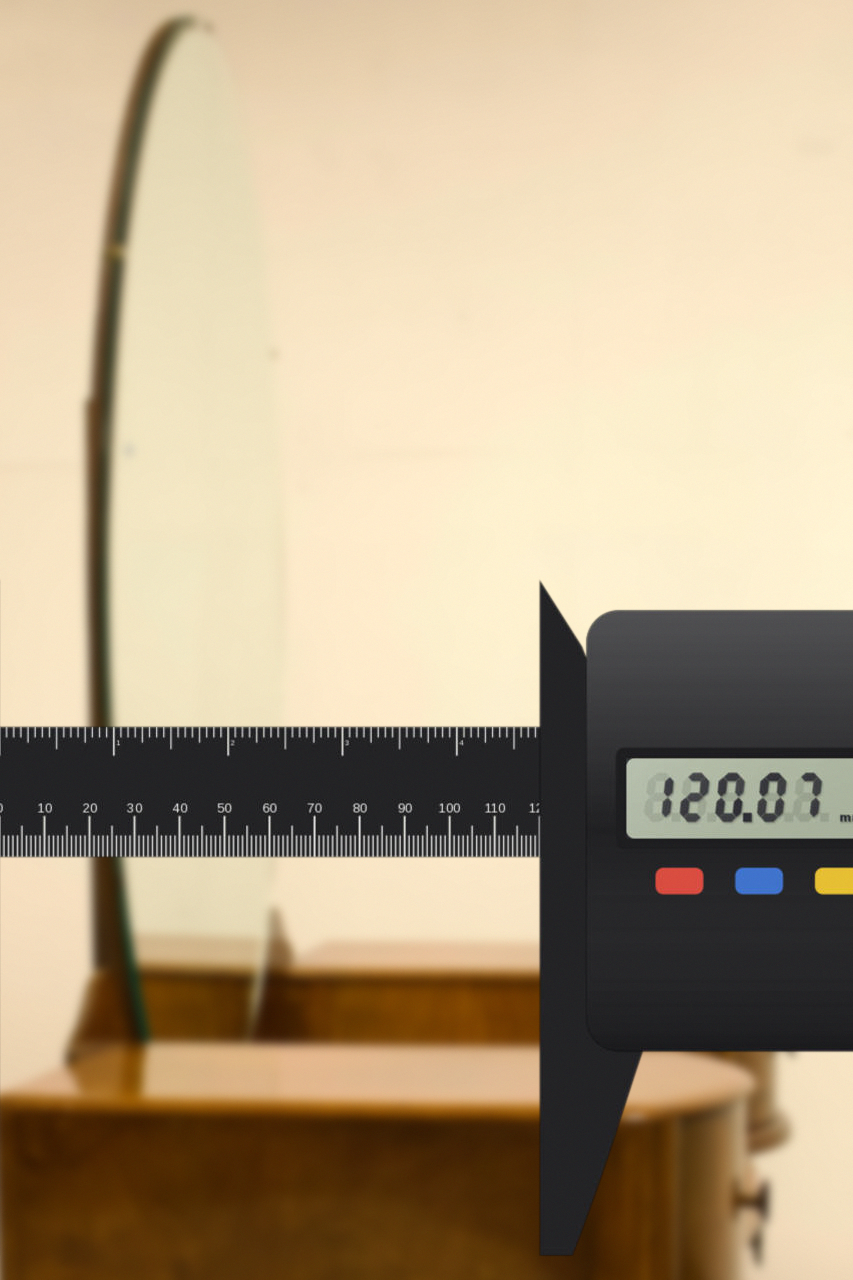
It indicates 120.07; mm
